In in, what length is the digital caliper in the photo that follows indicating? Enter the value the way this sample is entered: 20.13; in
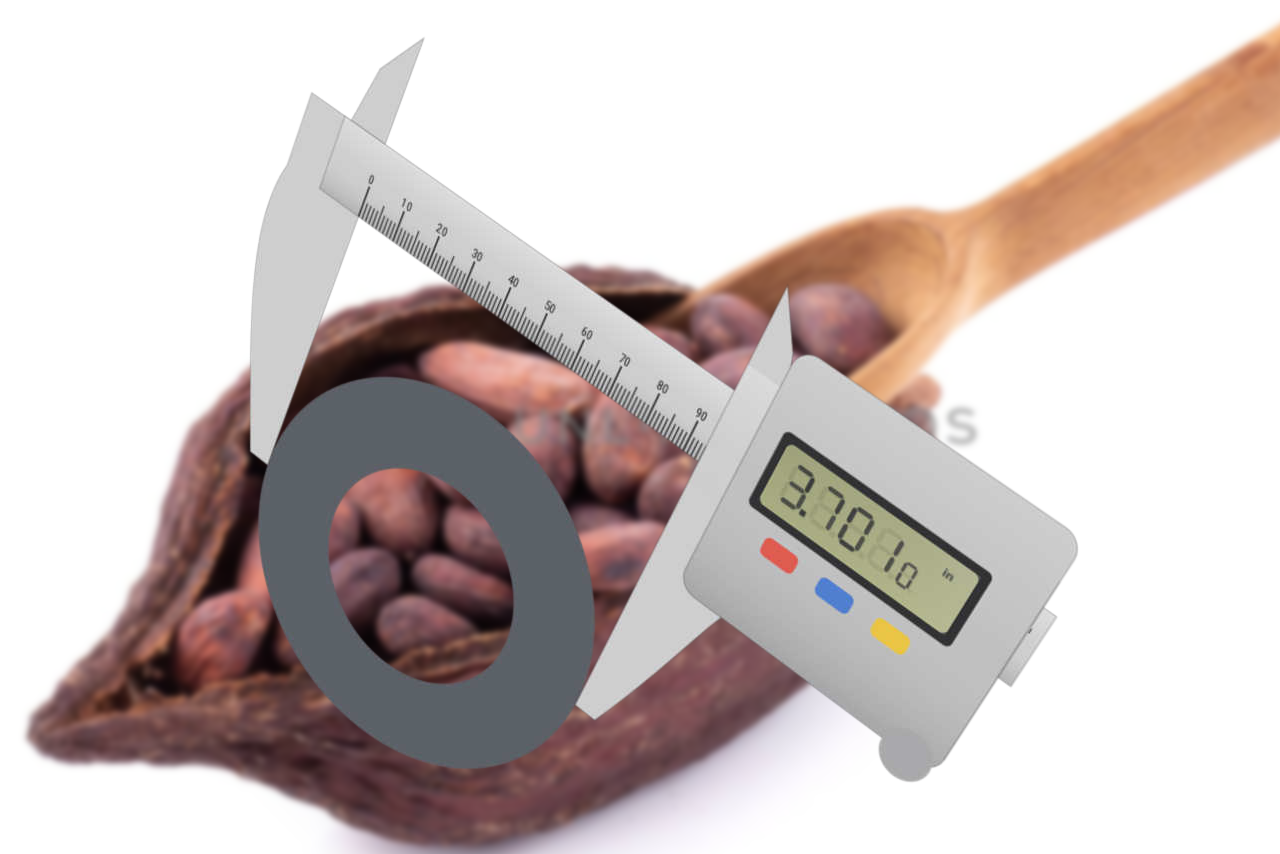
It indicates 3.7010; in
